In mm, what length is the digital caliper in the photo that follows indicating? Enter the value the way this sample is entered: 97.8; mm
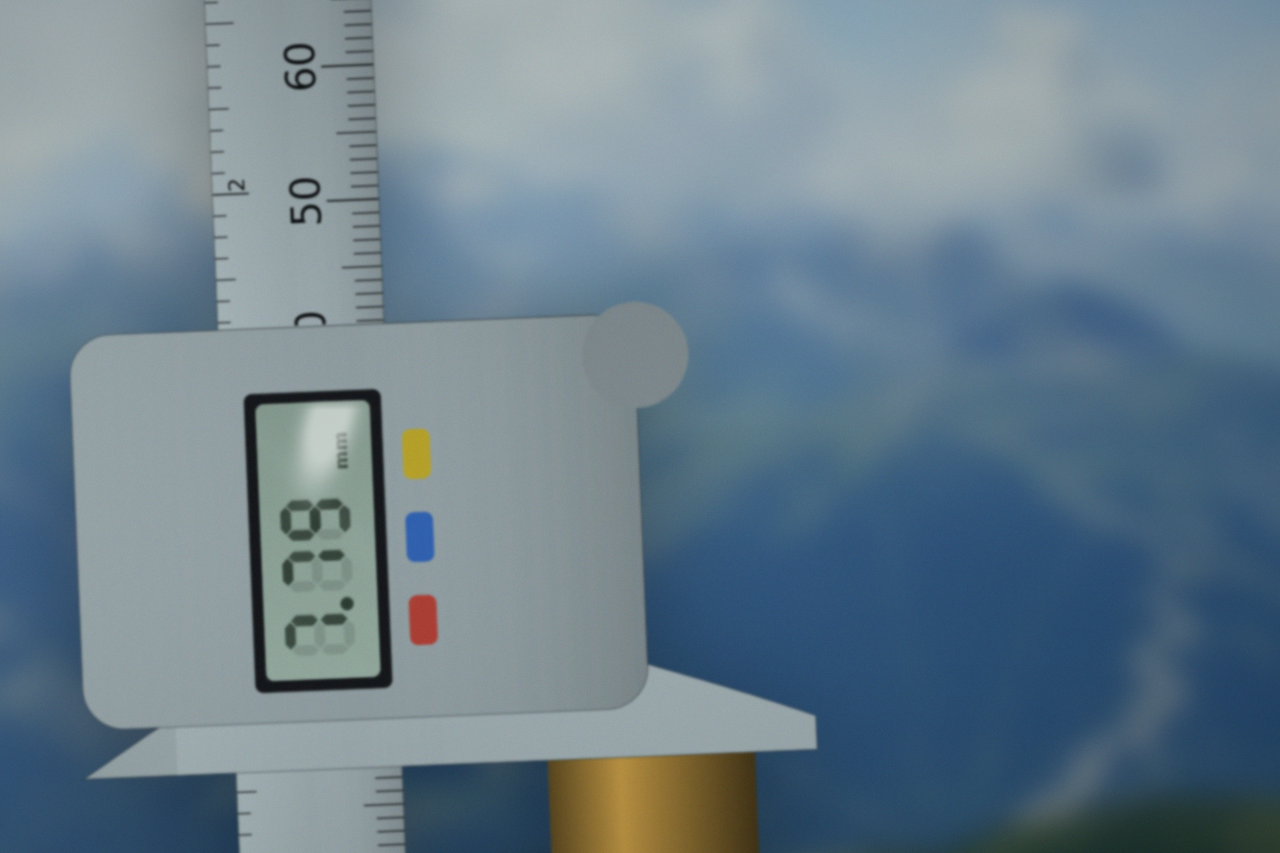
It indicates 7.79; mm
